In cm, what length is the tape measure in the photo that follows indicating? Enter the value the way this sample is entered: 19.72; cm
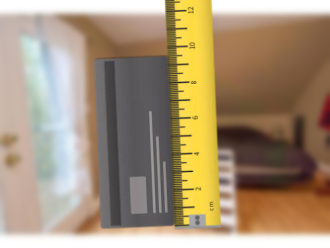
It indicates 9.5; cm
